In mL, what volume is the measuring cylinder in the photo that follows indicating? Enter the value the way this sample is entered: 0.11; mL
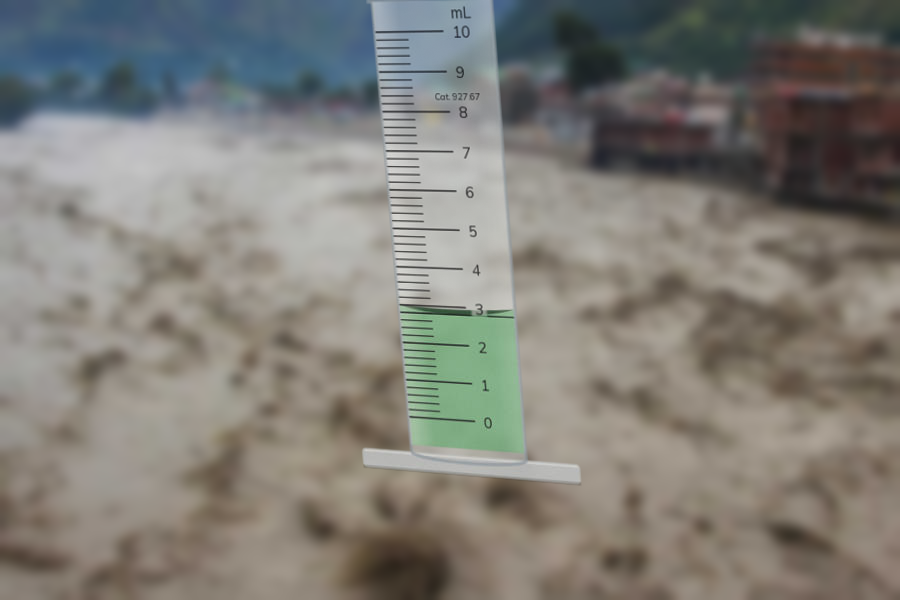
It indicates 2.8; mL
